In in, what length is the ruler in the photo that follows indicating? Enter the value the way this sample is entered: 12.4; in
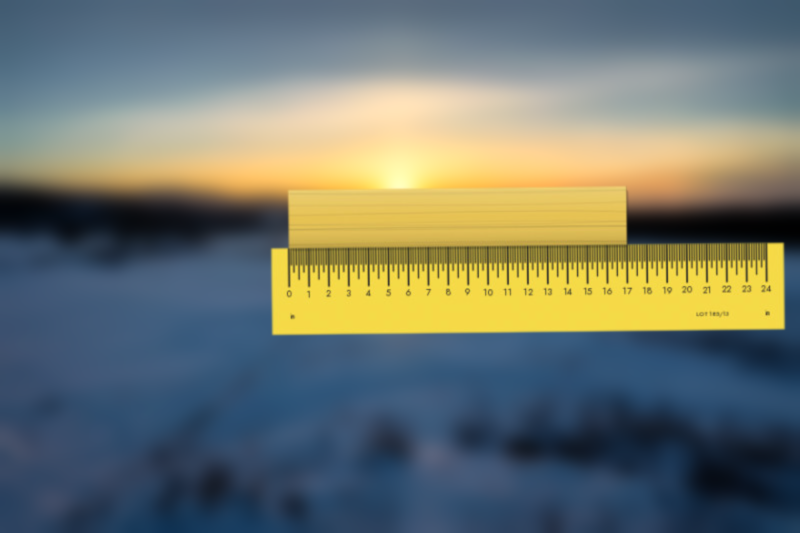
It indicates 17; in
